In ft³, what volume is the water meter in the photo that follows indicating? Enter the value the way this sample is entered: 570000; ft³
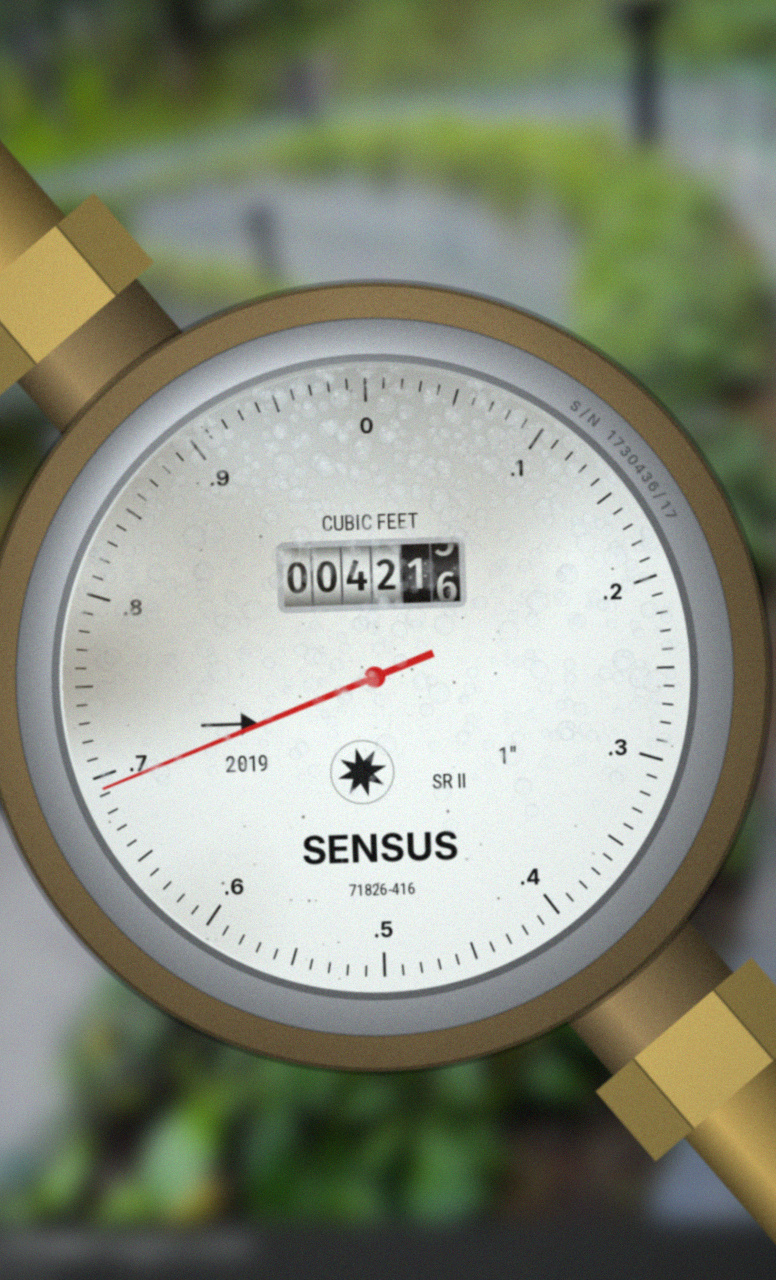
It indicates 4215.69; ft³
